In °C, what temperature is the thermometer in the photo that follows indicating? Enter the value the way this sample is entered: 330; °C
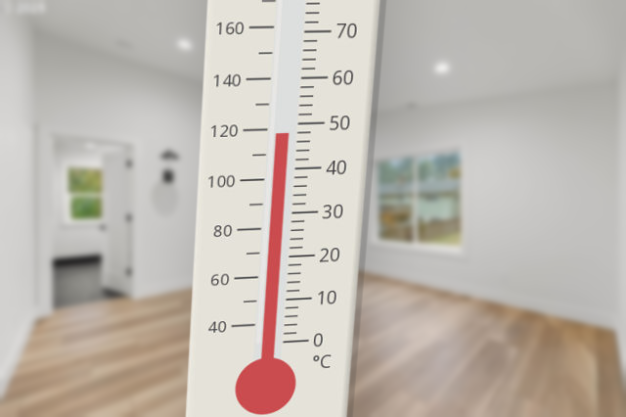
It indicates 48; °C
